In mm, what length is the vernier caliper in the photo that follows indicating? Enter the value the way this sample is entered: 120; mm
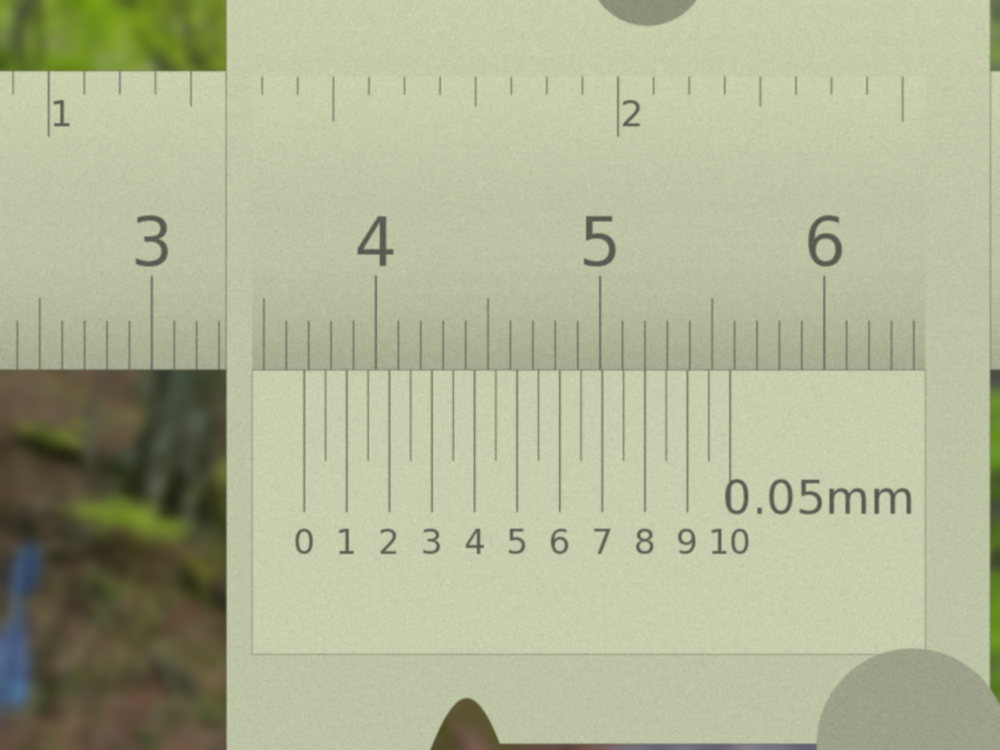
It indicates 36.8; mm
